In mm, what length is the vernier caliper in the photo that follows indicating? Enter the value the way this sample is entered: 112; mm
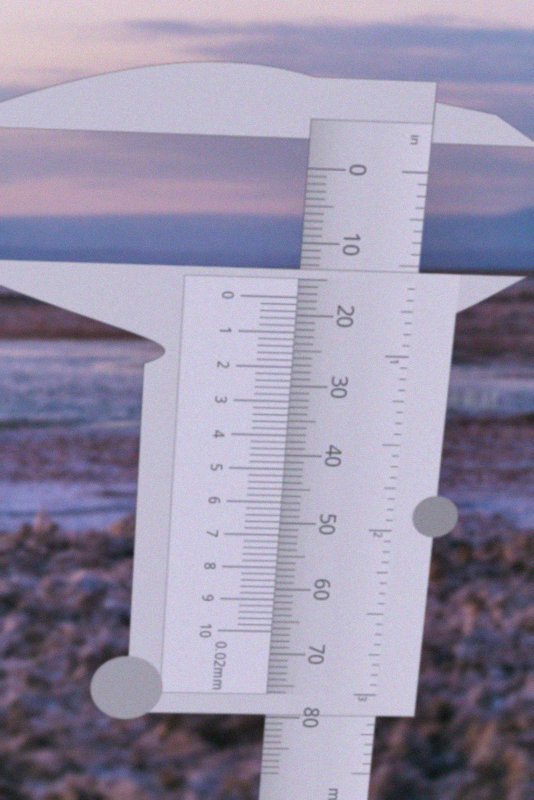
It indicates 17.5; mm
